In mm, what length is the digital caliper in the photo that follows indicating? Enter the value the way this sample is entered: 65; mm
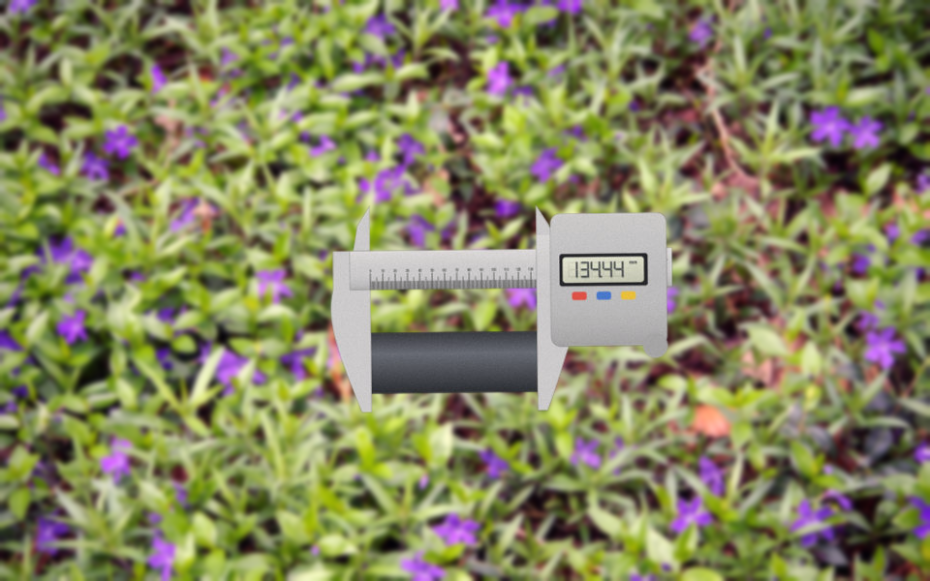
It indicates 134.44; mm
